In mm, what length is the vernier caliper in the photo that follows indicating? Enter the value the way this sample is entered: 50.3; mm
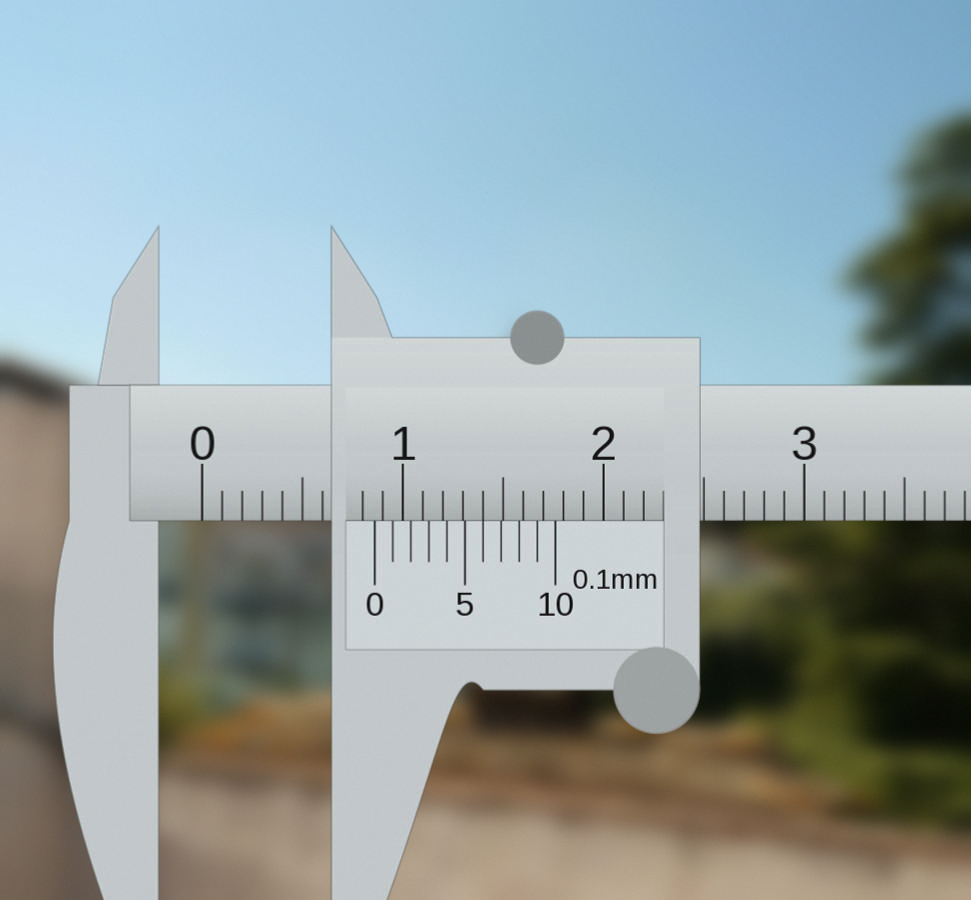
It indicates 8.6; mm
